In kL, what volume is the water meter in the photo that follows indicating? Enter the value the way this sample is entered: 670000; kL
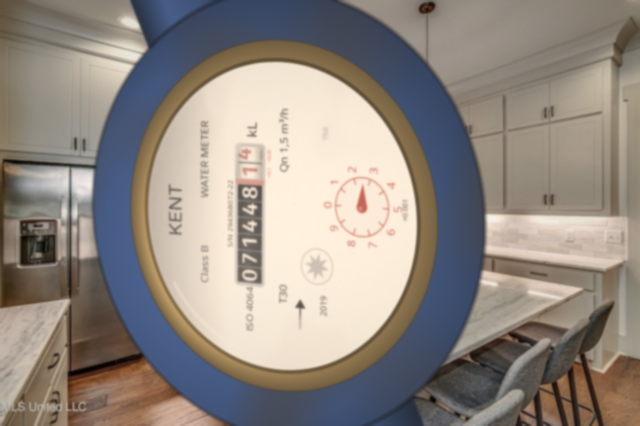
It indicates 71448.142; kL
